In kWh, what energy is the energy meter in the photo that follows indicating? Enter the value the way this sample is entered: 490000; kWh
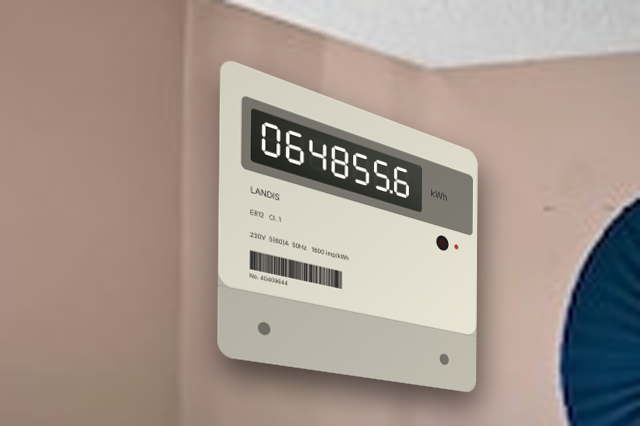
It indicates 64855.6; kWh
